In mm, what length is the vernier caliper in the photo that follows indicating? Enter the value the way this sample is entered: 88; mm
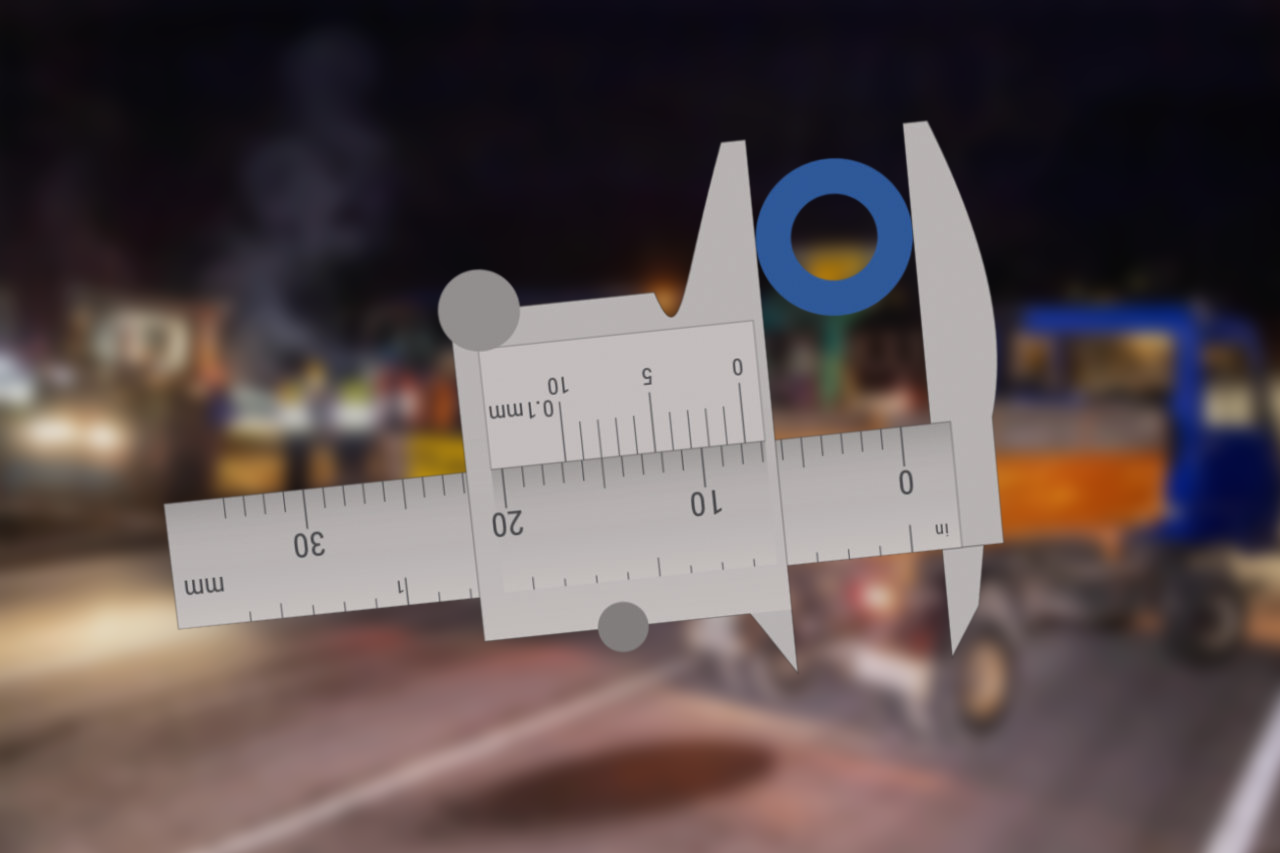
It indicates 7.8; mm
